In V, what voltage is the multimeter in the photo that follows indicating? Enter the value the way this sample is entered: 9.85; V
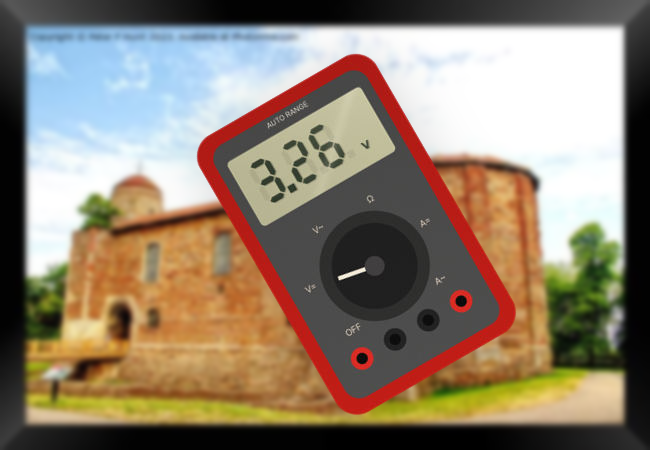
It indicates 3.26; V
